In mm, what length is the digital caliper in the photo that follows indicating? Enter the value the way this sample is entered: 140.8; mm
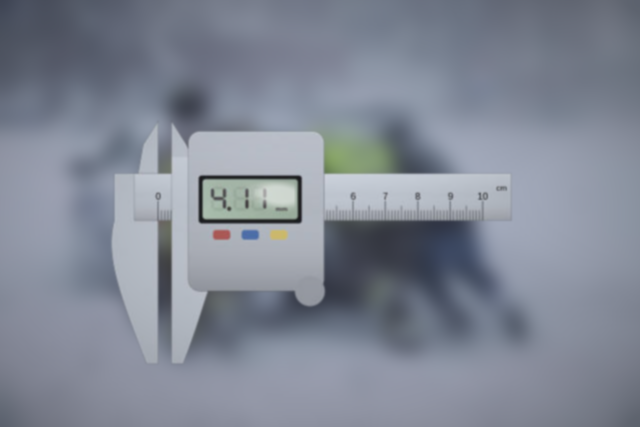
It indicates 4.11; mm
